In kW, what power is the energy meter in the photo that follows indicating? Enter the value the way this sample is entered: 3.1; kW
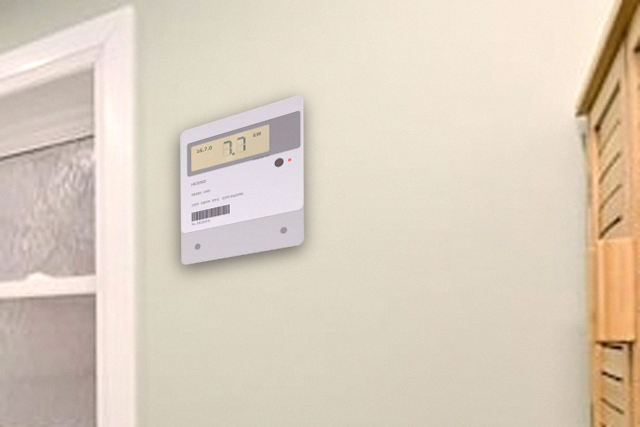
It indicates 7.7; kW
